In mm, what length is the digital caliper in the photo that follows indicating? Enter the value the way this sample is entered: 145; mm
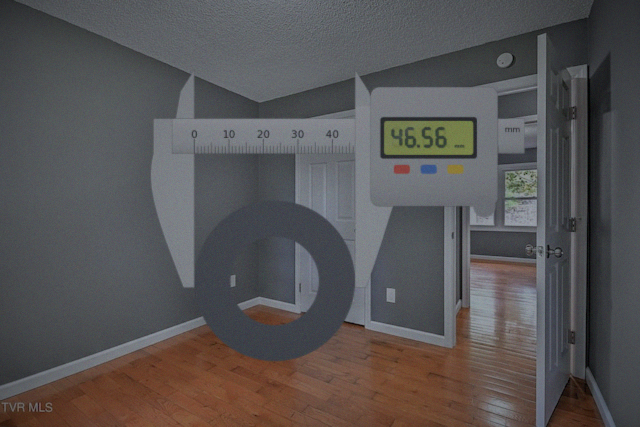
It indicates 46.56; mm
